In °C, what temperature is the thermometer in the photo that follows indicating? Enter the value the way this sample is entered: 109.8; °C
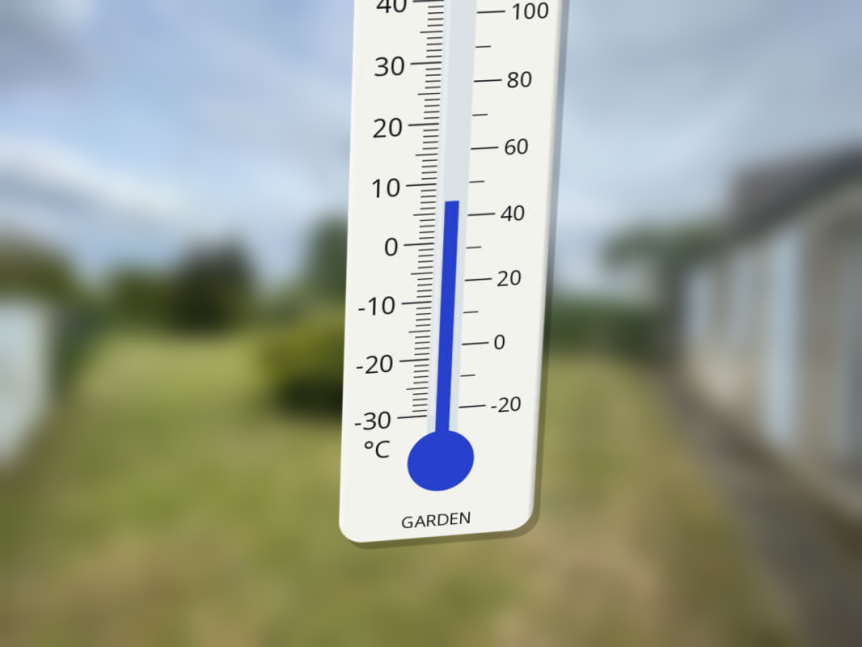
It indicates 7; °C
